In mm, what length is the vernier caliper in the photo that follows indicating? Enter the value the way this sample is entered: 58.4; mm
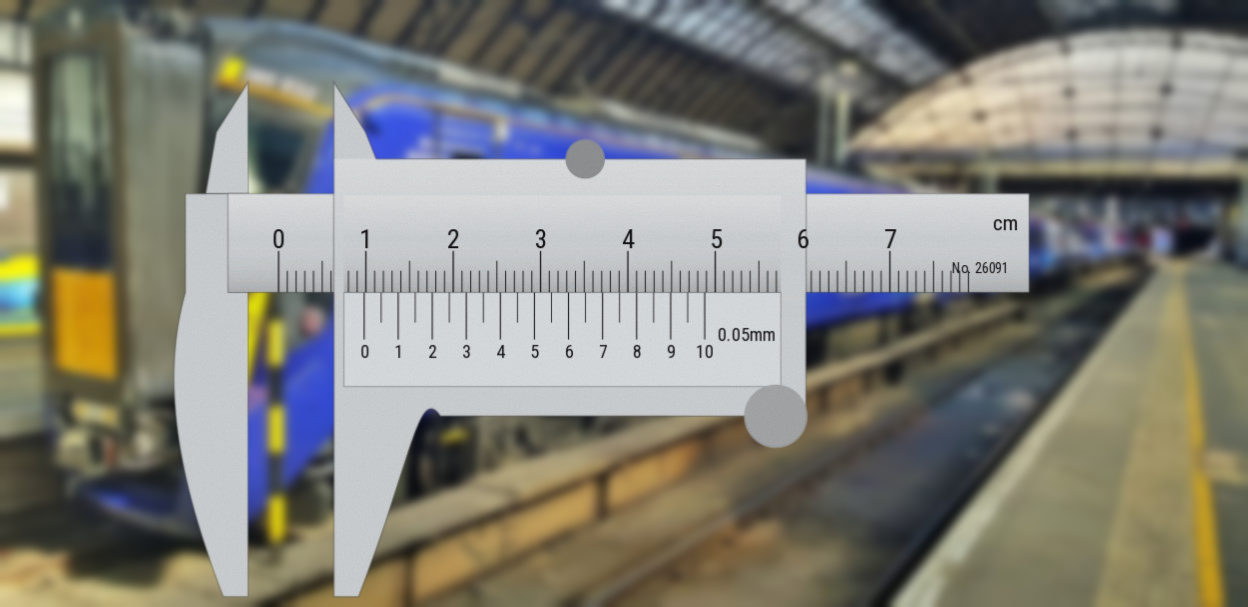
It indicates 9.8; mm
